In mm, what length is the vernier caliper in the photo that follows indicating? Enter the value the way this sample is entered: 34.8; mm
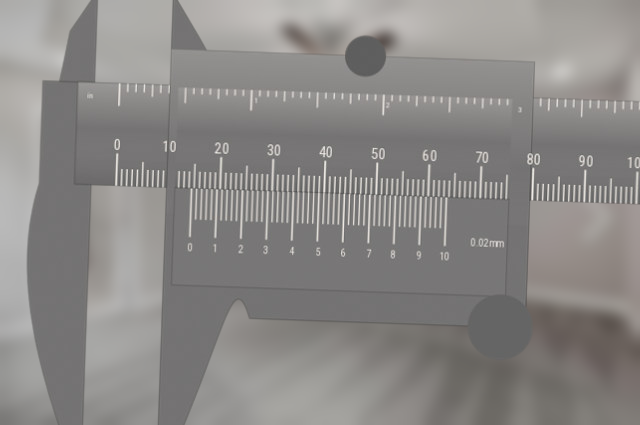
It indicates 14.5; mm
